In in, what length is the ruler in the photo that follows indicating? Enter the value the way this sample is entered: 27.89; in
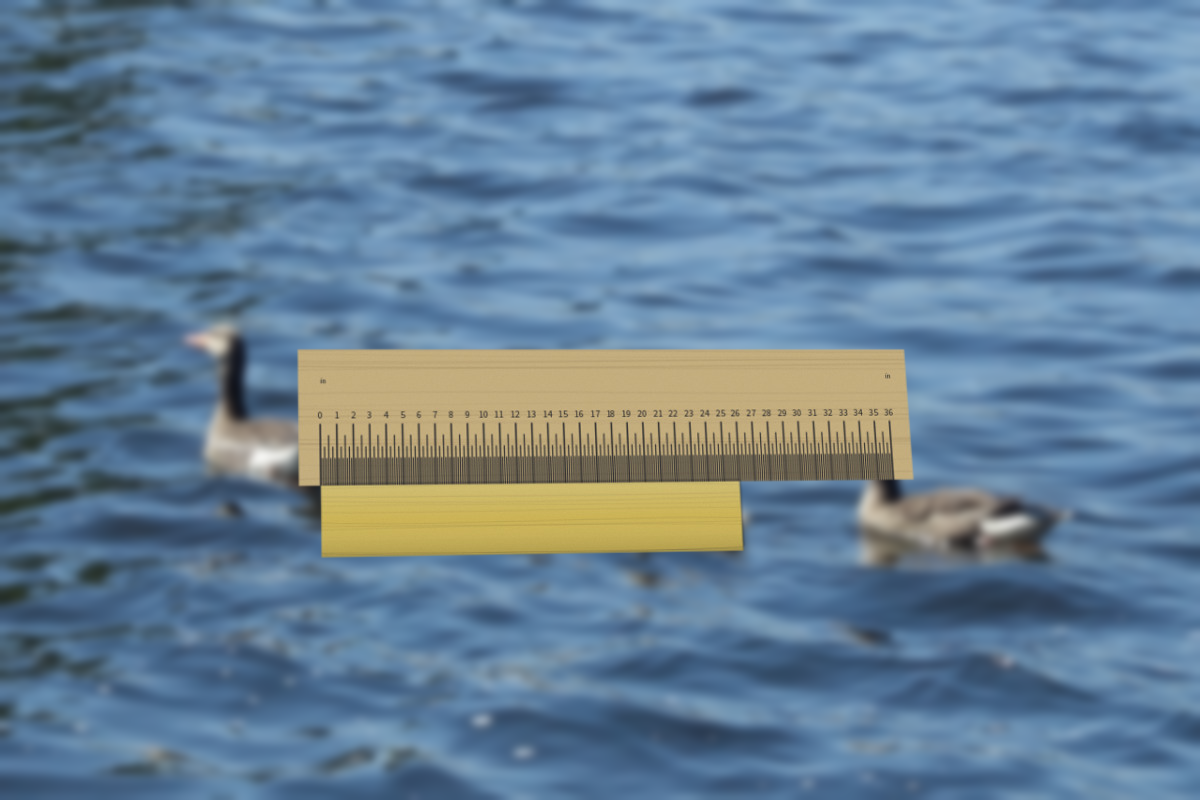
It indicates 26; in
